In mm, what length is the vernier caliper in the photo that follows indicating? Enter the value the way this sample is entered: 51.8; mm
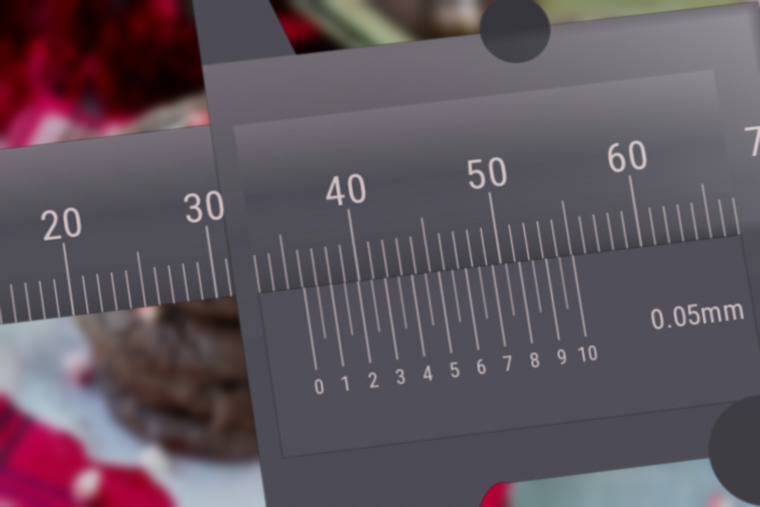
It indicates 36.1; mm
